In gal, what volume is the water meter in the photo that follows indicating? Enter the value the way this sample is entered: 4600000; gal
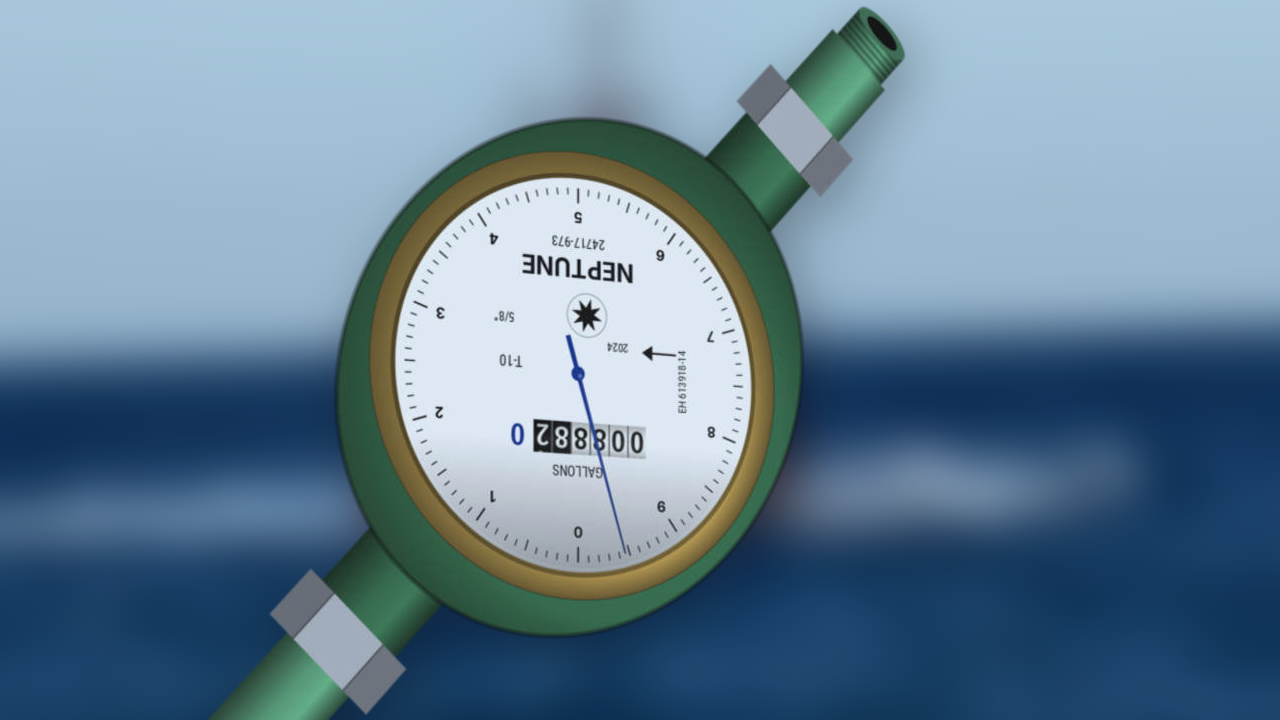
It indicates 88819.5; gal
